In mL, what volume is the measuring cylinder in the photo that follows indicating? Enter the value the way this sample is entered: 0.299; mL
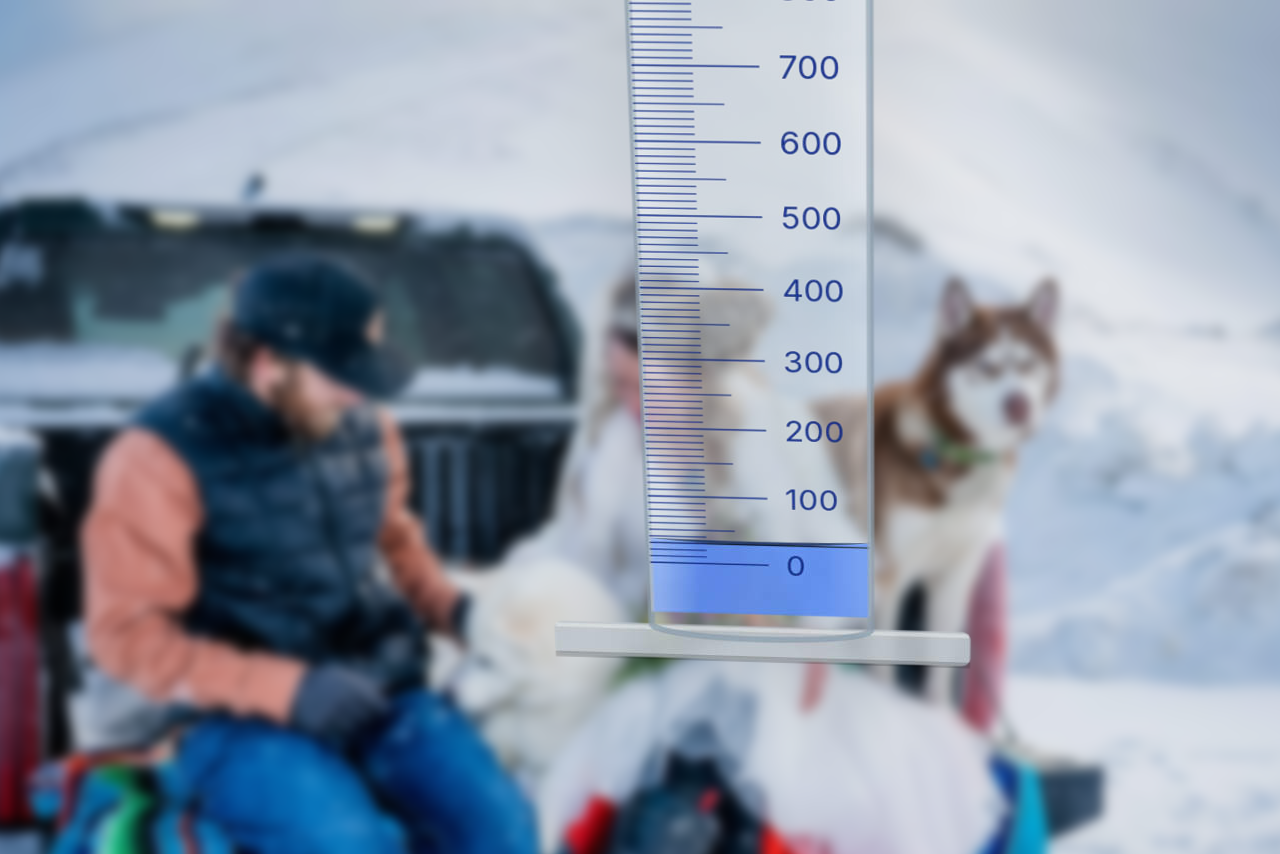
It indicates 30; mL
